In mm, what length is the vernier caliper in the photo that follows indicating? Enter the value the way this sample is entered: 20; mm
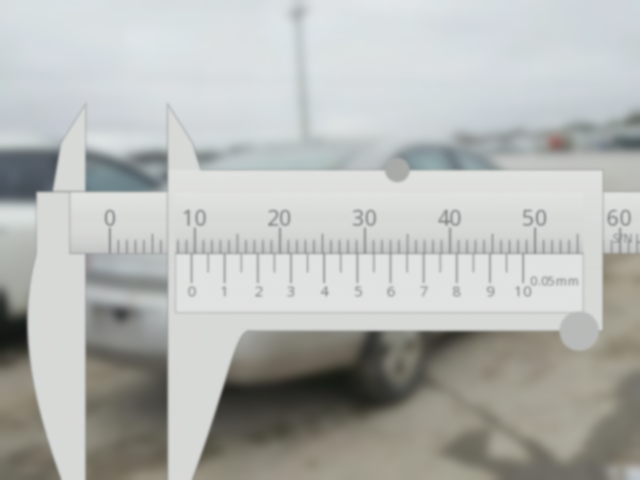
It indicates 9.6; mm
